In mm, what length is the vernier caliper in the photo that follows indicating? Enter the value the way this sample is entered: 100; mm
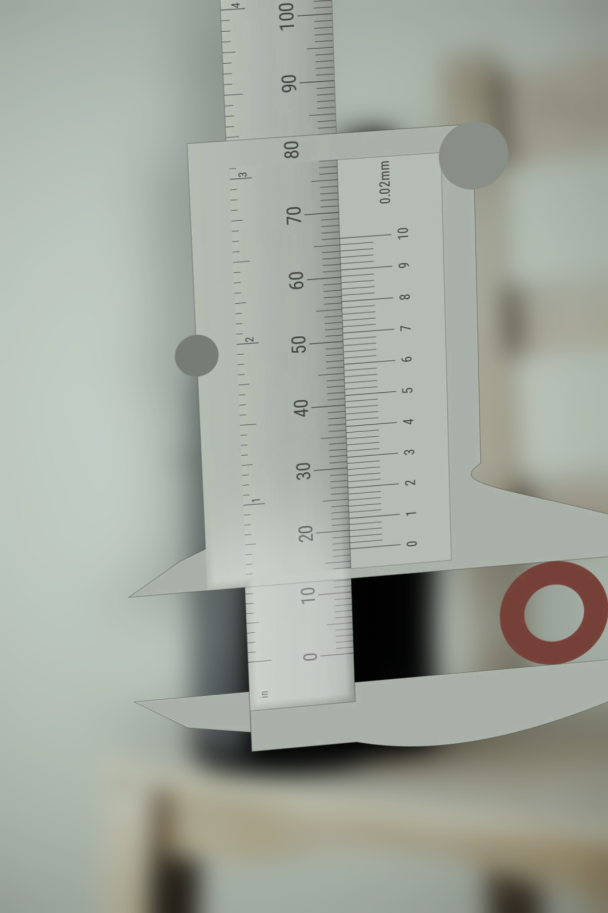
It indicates 17.0; mm
